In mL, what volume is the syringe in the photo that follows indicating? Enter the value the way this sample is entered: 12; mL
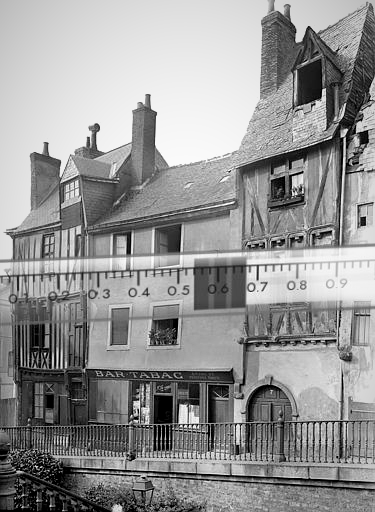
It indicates 0.54; mL
